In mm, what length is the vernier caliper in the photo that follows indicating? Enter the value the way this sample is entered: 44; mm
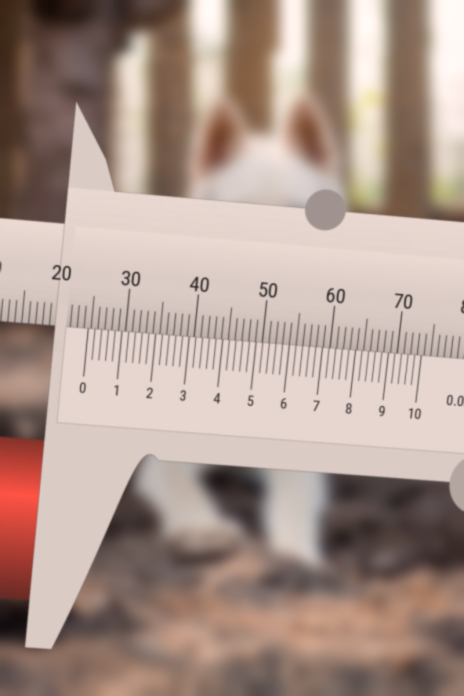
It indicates 24.6; mm
